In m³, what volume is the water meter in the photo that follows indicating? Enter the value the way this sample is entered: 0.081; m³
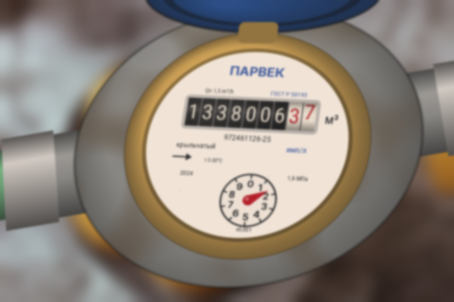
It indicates 1338006.371; m³
